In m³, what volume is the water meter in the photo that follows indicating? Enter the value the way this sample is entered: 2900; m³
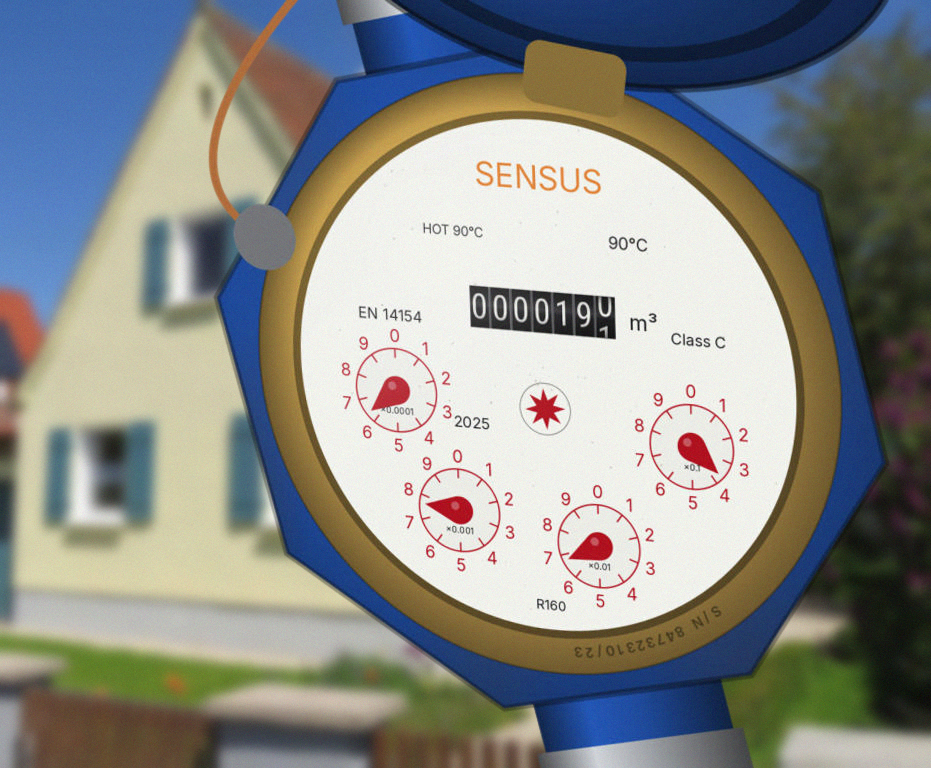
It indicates 190.3676; m³
